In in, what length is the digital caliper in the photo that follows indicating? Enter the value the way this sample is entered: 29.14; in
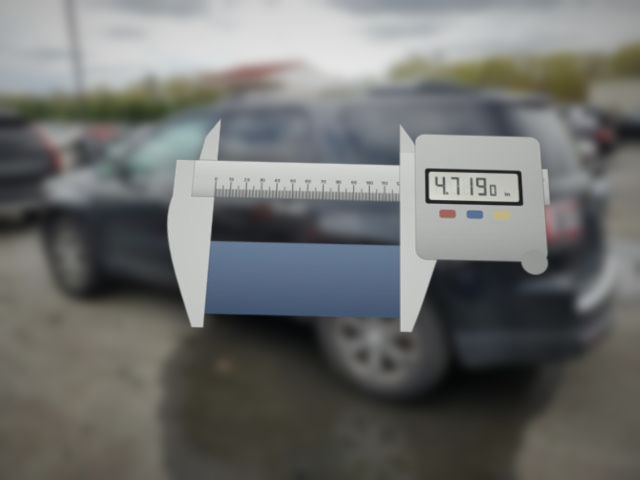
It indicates 4.7190; in
